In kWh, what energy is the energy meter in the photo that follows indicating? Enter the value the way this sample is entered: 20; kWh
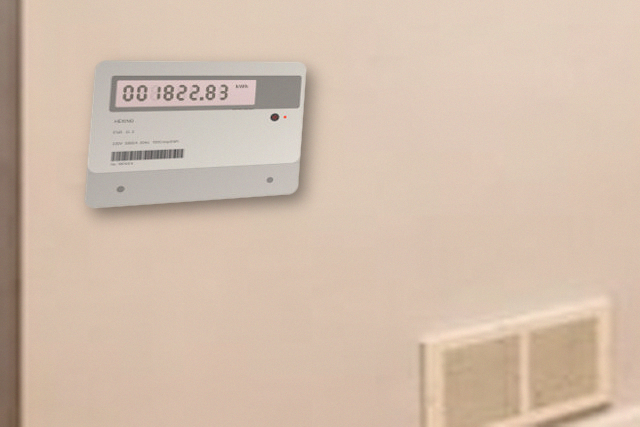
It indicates 1822.83; kWh
